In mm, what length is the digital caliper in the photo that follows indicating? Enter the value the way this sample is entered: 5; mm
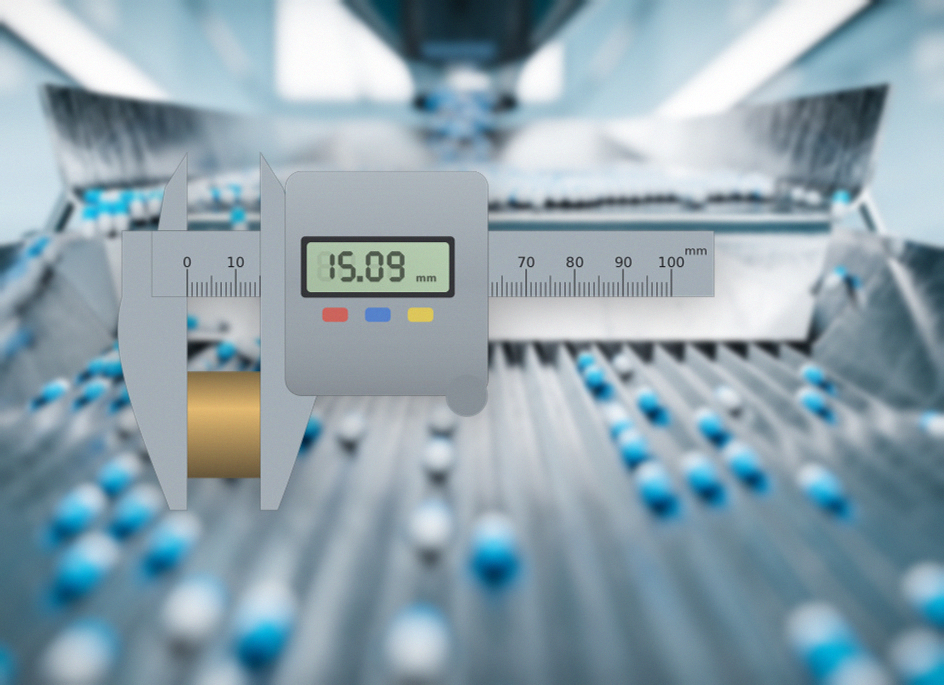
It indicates 15.09; mm
